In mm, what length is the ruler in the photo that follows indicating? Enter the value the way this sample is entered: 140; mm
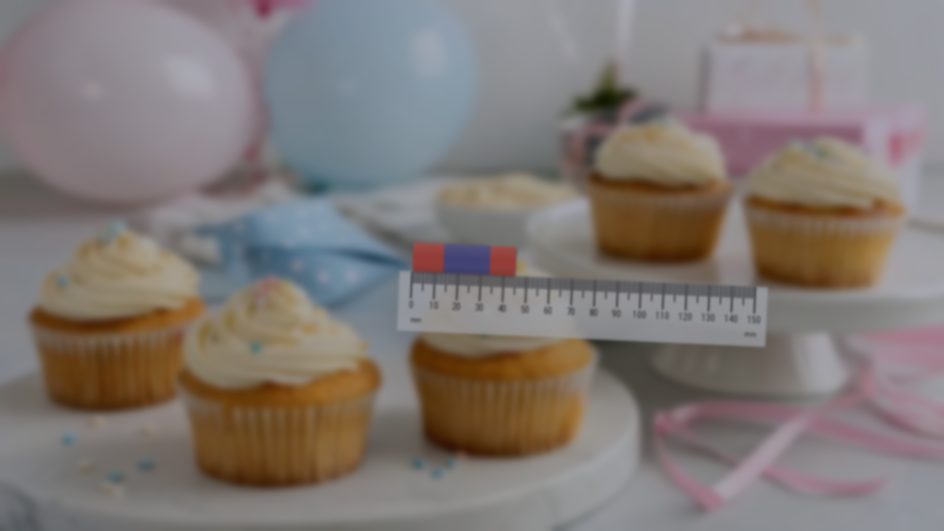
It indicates 45; mm
